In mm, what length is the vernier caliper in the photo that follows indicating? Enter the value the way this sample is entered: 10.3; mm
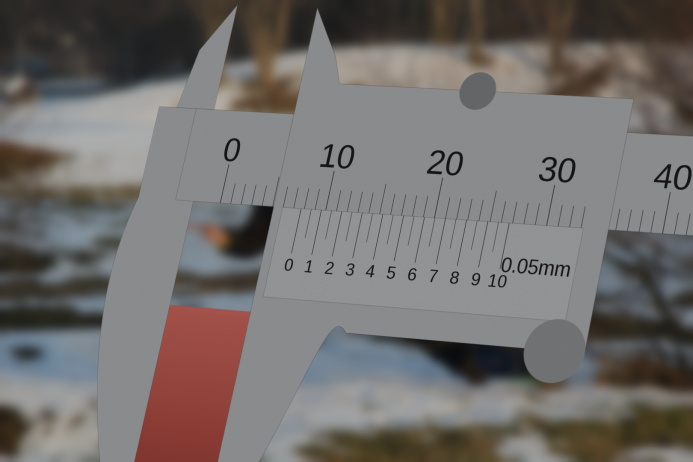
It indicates 7.7; mm
